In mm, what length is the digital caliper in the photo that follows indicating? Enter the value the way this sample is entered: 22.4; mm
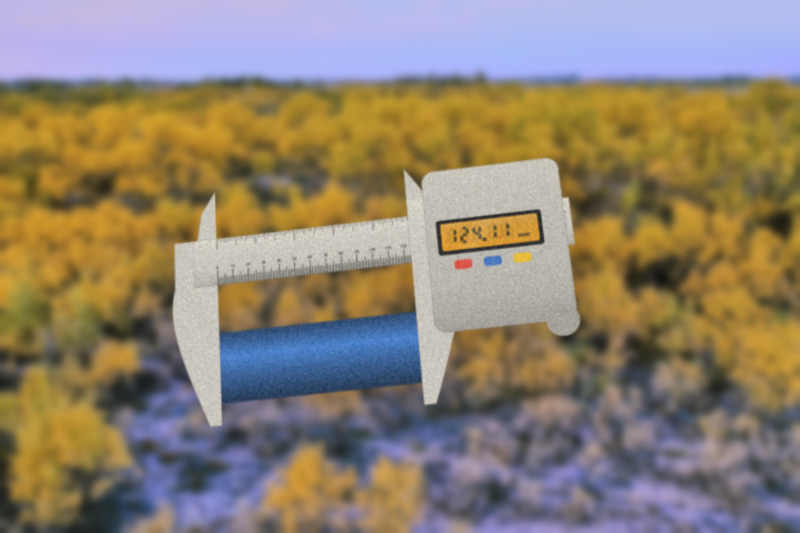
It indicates 124.11; mm
